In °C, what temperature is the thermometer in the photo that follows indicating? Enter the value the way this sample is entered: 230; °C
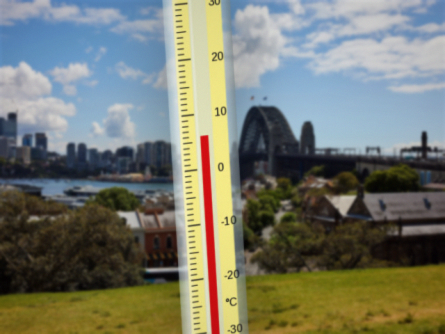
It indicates 6; °C
